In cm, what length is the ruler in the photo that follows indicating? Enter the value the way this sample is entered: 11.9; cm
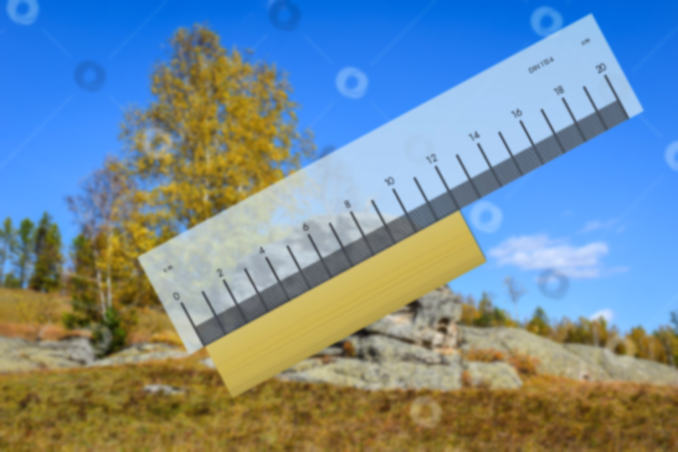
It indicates 12; cm
